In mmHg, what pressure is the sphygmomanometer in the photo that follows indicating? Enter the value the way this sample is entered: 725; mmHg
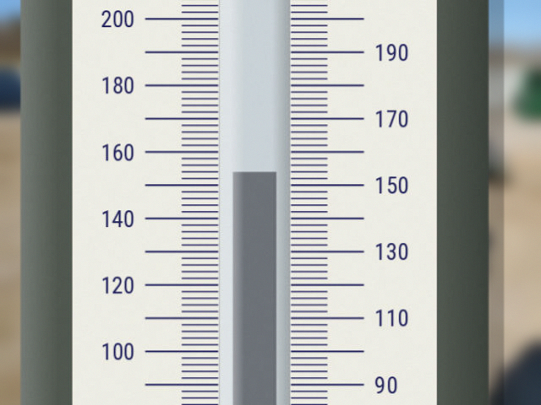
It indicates 154; mmHg
